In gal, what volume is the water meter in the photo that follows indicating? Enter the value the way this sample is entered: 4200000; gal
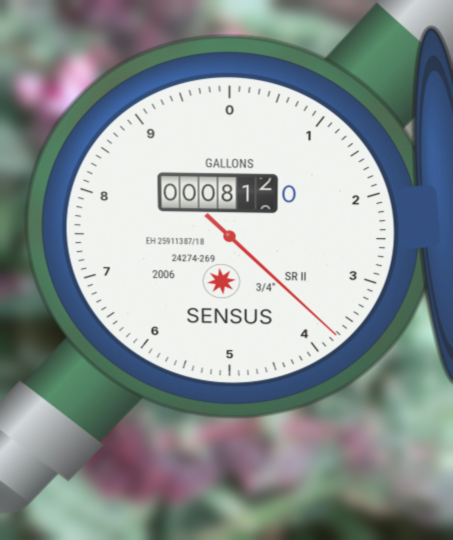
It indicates 8123.7; gal
